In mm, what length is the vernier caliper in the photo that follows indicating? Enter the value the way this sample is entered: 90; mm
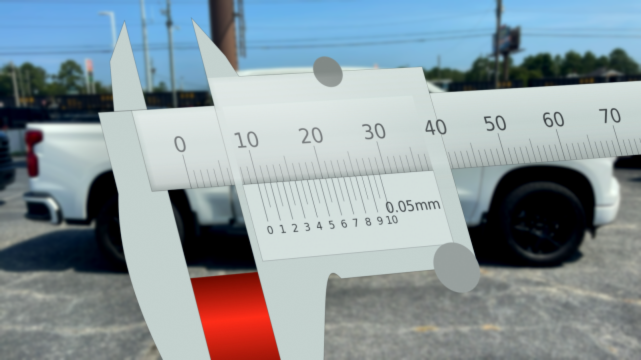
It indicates 10.0; mm
